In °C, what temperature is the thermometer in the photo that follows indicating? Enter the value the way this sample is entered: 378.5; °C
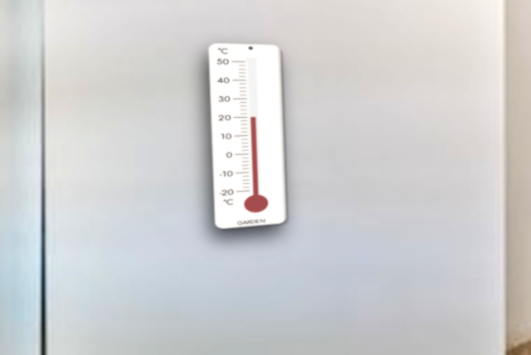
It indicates 20; °C
